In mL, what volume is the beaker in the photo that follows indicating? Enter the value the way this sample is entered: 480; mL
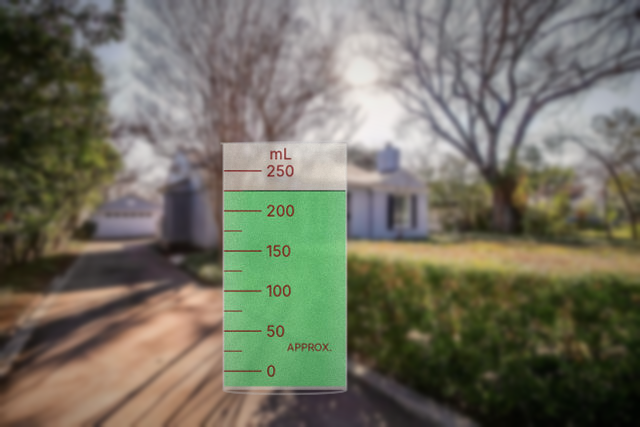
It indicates 225; mL
